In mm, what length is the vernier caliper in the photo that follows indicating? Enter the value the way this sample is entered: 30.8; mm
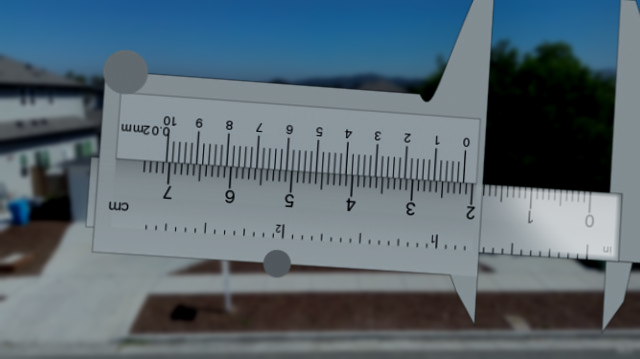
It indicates 21.5; mm
